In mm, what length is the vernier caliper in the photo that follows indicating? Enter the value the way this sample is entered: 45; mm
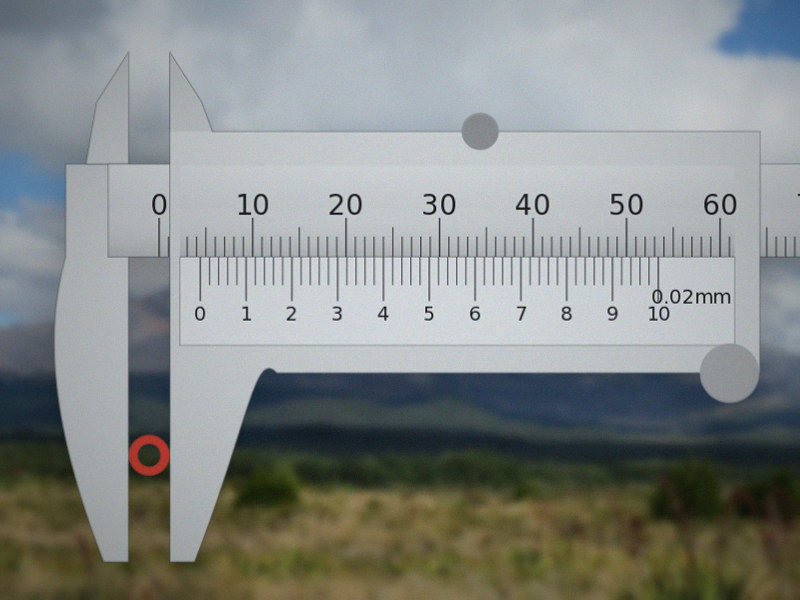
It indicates 4.4; mm
